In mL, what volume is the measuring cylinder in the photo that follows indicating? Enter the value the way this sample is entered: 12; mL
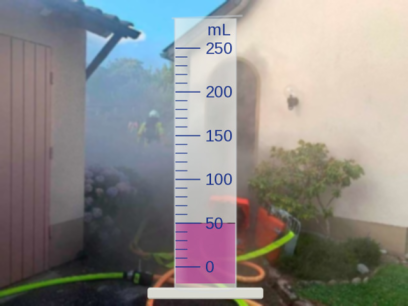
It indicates 50; mL
